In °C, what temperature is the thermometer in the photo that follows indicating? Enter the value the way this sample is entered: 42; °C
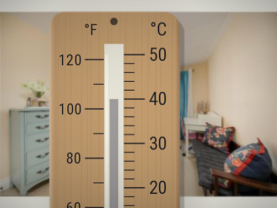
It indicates 40; °C
